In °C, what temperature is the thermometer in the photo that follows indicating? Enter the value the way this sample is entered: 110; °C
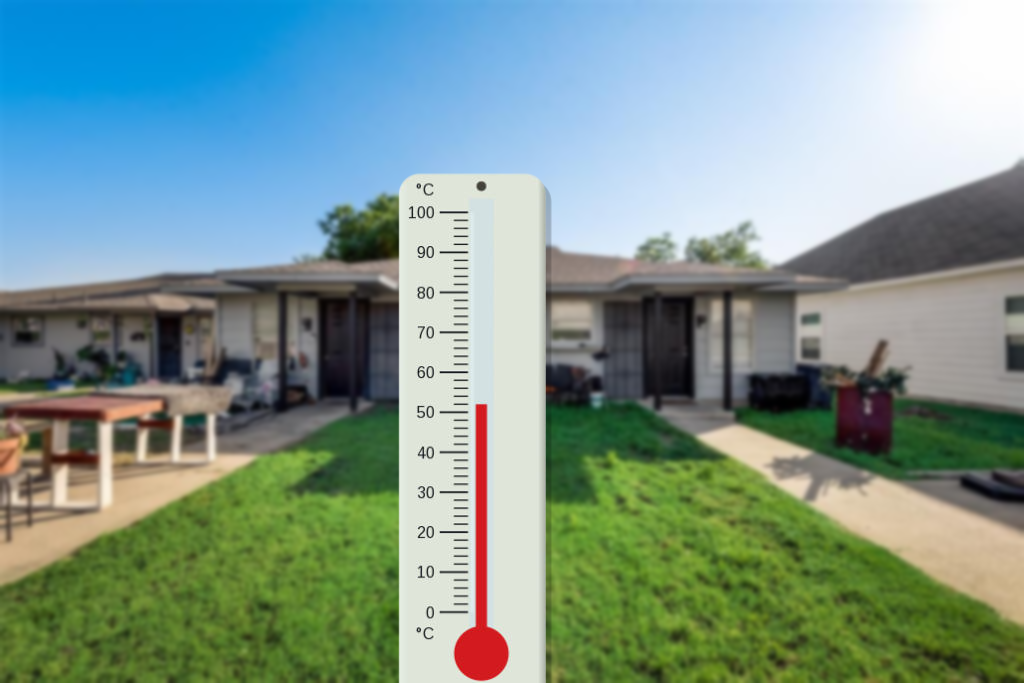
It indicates 52; °C
